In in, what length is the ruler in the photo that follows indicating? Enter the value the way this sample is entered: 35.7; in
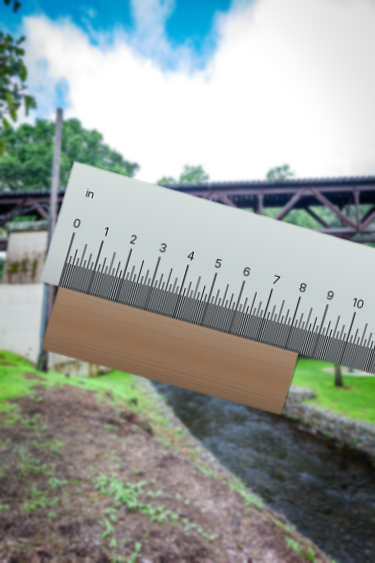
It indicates 8.5; in
